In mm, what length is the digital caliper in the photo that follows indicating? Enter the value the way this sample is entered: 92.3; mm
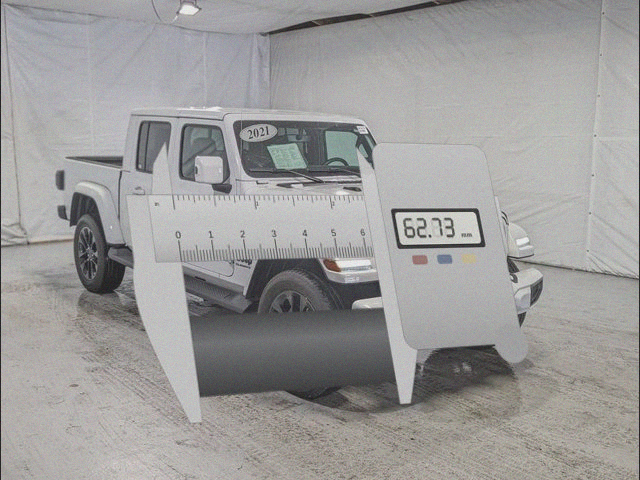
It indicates 62.73; mm
